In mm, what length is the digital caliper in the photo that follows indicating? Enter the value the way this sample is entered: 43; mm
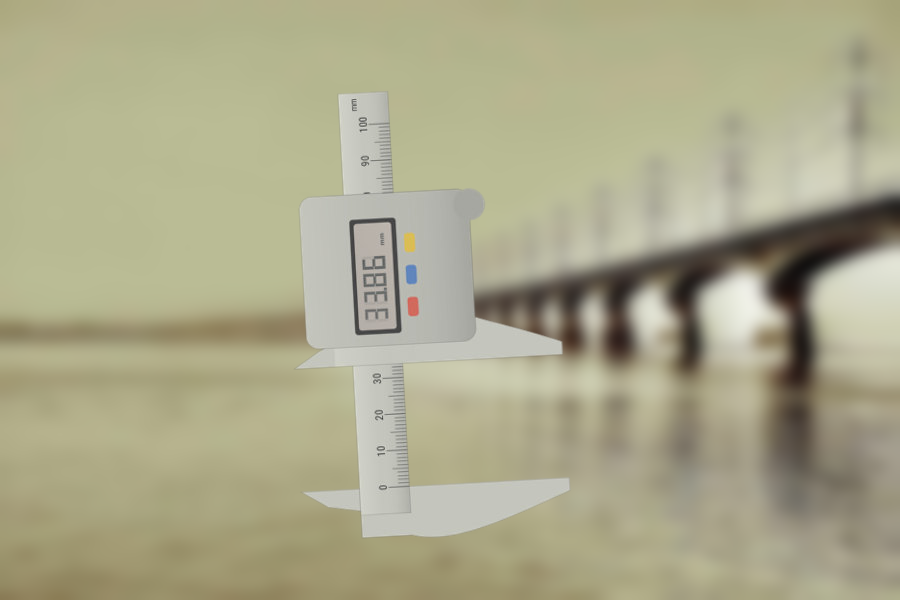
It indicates 33.86; mm
